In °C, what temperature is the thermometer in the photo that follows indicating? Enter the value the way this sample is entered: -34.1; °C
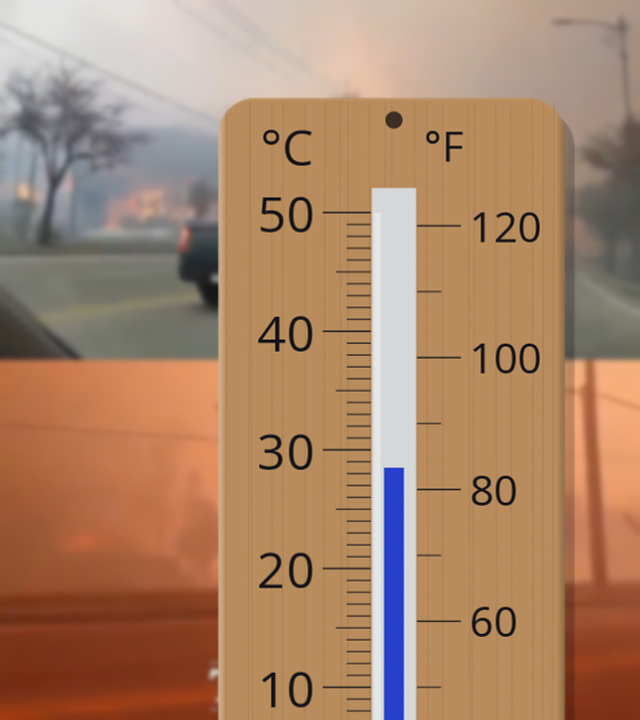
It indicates 28.5; °C
